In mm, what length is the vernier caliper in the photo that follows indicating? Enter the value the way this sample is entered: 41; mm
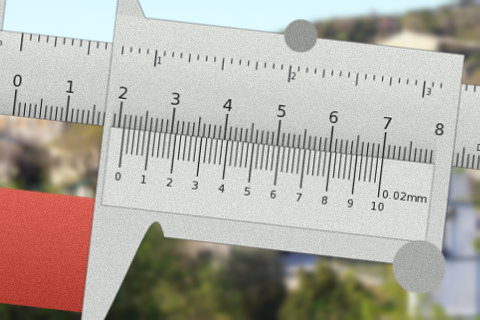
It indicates 21.0; mm
